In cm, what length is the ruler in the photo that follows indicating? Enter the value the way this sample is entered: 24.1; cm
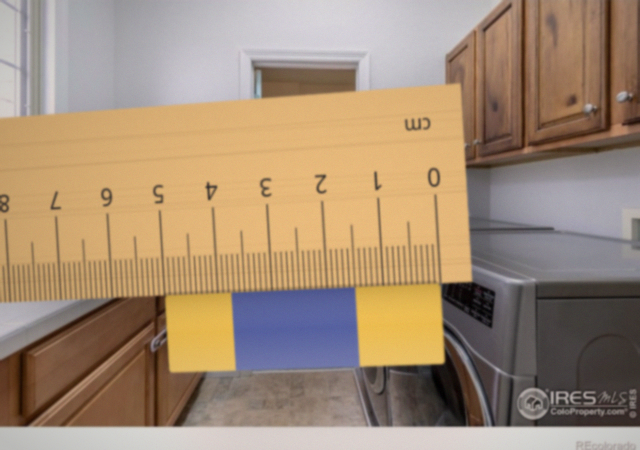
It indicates 5; cm
